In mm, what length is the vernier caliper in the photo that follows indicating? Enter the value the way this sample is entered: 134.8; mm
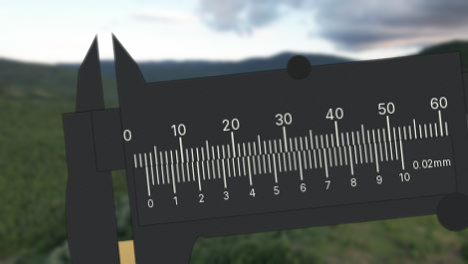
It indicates 3.0; mm
